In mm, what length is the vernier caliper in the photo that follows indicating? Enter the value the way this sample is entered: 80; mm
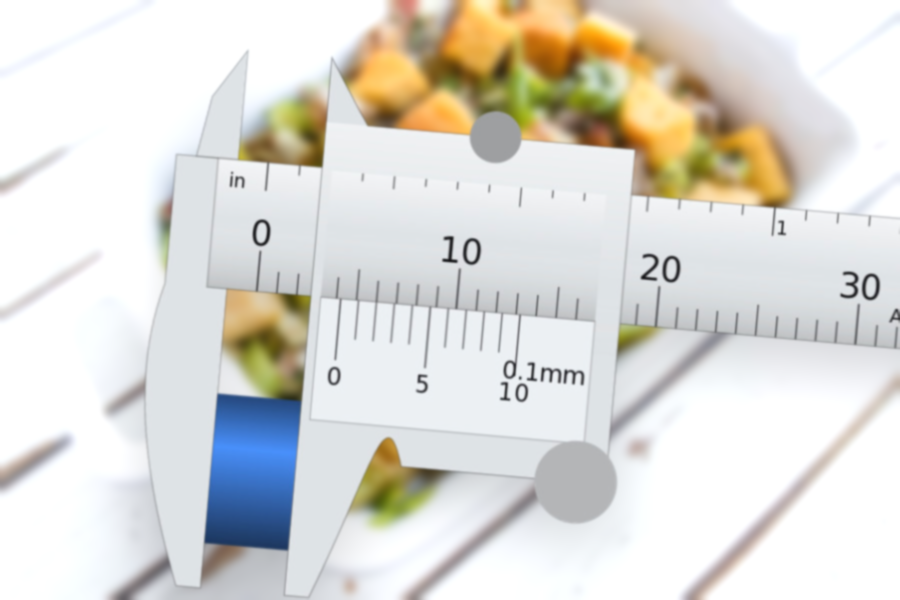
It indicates 4.2; mm
